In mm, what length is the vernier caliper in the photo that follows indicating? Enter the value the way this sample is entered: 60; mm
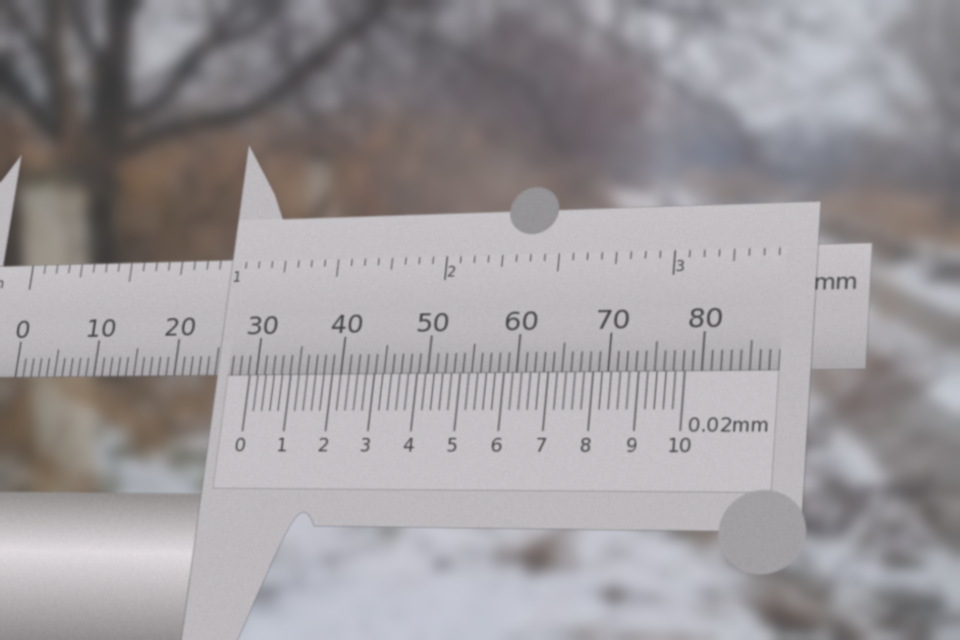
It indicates 29.2; mm
